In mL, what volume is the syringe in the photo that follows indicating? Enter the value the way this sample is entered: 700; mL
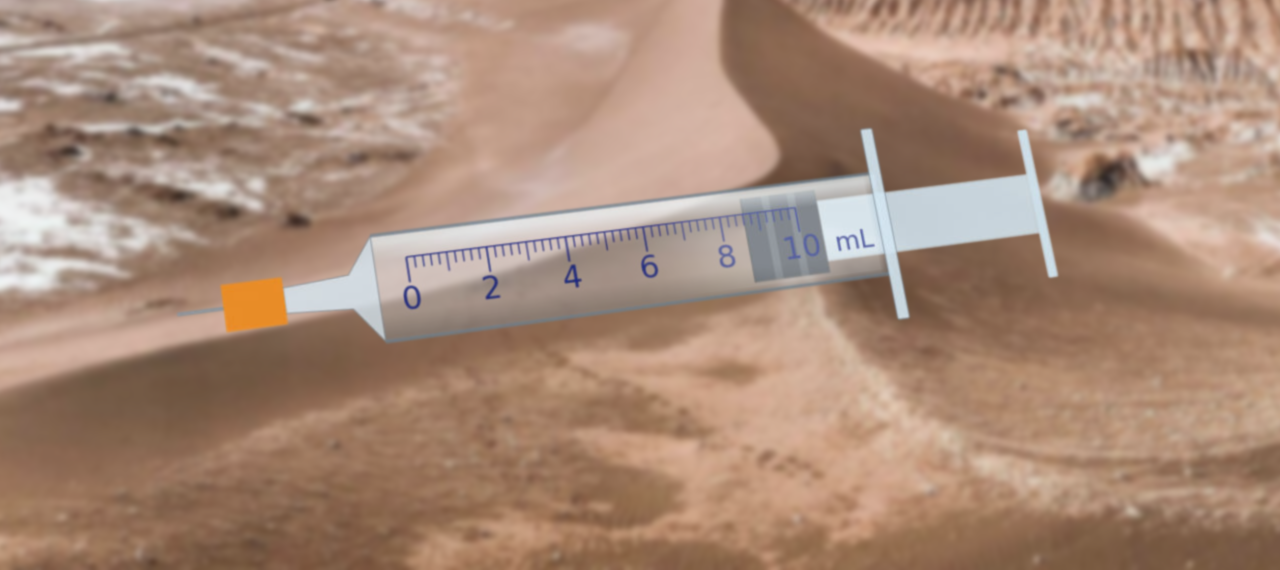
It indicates 8.6; mL
